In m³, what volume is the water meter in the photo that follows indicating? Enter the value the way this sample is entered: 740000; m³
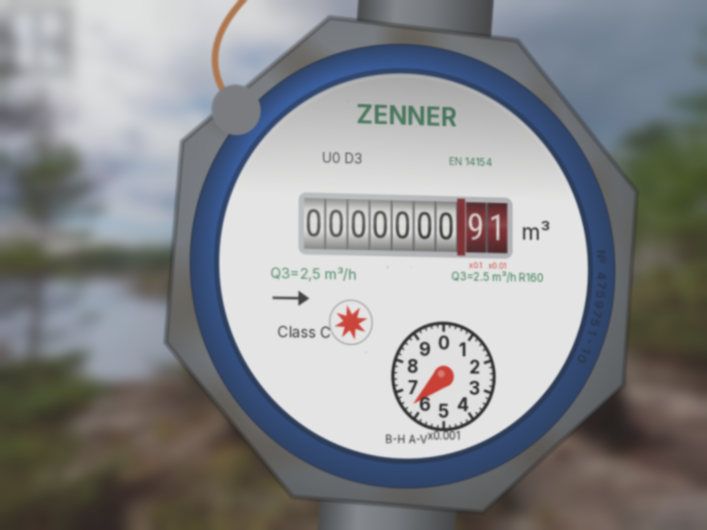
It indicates 0.916; m³
